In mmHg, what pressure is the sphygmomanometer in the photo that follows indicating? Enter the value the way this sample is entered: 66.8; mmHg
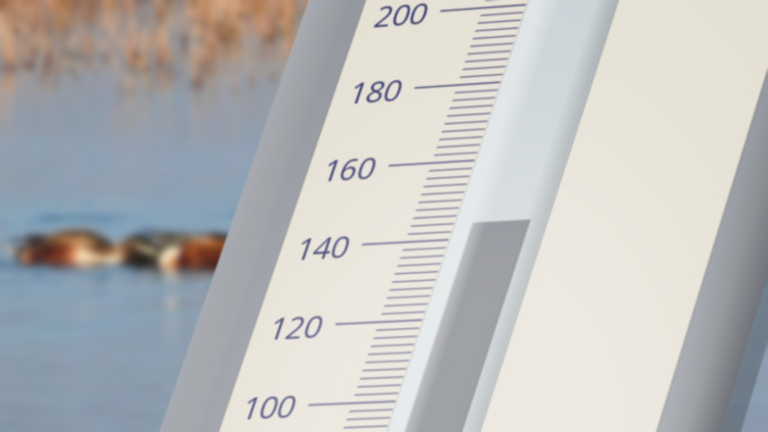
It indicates 144; mmHg
